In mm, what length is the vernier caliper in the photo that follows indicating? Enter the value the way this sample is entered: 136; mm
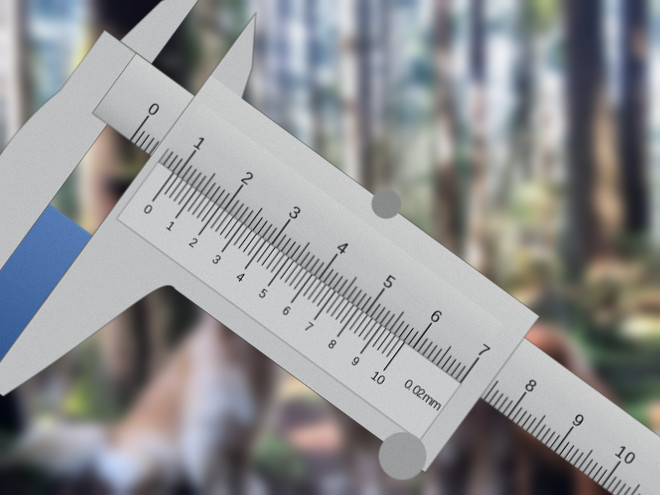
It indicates 9.2; mm
